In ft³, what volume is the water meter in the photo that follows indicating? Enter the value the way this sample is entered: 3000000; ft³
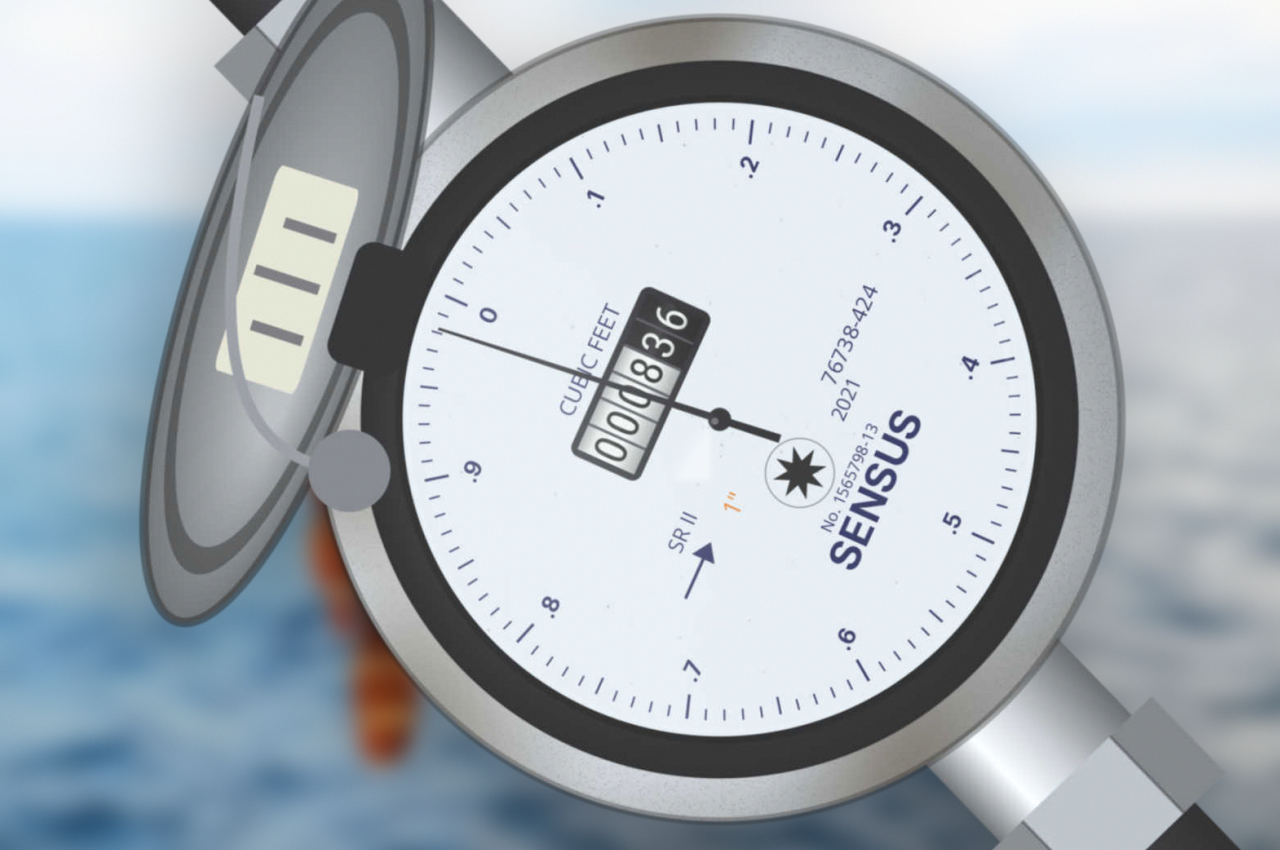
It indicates 835.98; ft³
